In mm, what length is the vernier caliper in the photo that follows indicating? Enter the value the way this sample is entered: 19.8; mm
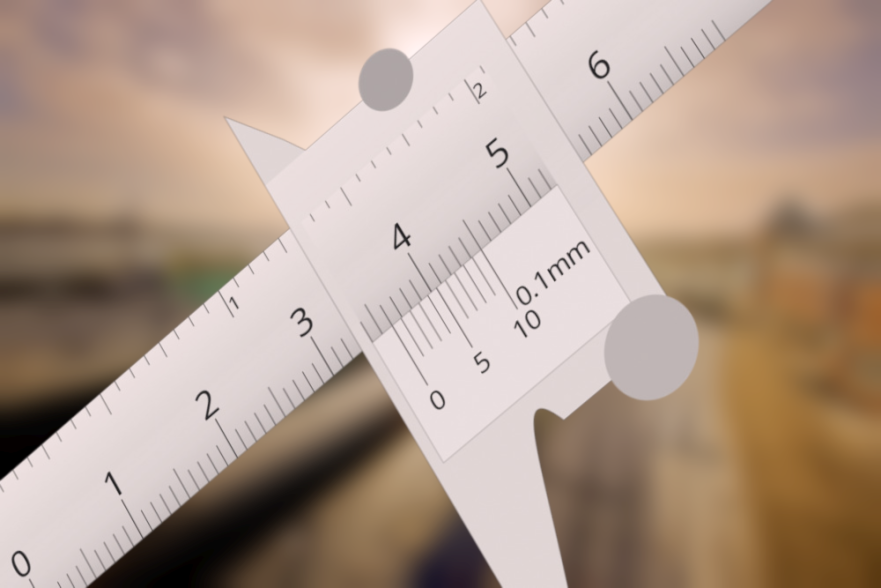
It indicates 36.0; mm
